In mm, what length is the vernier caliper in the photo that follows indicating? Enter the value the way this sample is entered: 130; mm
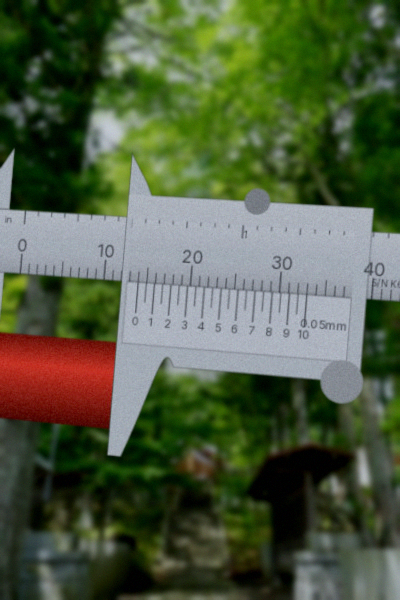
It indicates 14.0; mm
